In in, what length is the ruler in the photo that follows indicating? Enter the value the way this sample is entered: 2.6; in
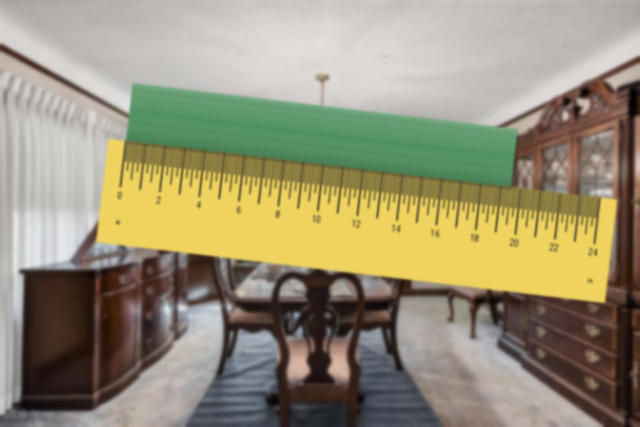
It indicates 19.5; in
